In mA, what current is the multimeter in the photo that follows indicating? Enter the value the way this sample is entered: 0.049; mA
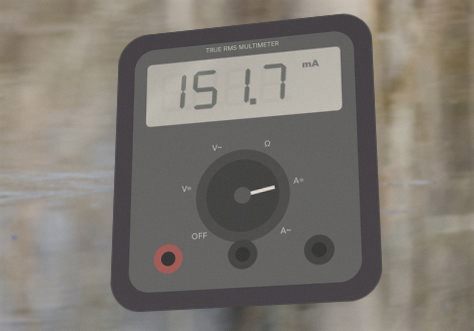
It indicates 151.7; mA
